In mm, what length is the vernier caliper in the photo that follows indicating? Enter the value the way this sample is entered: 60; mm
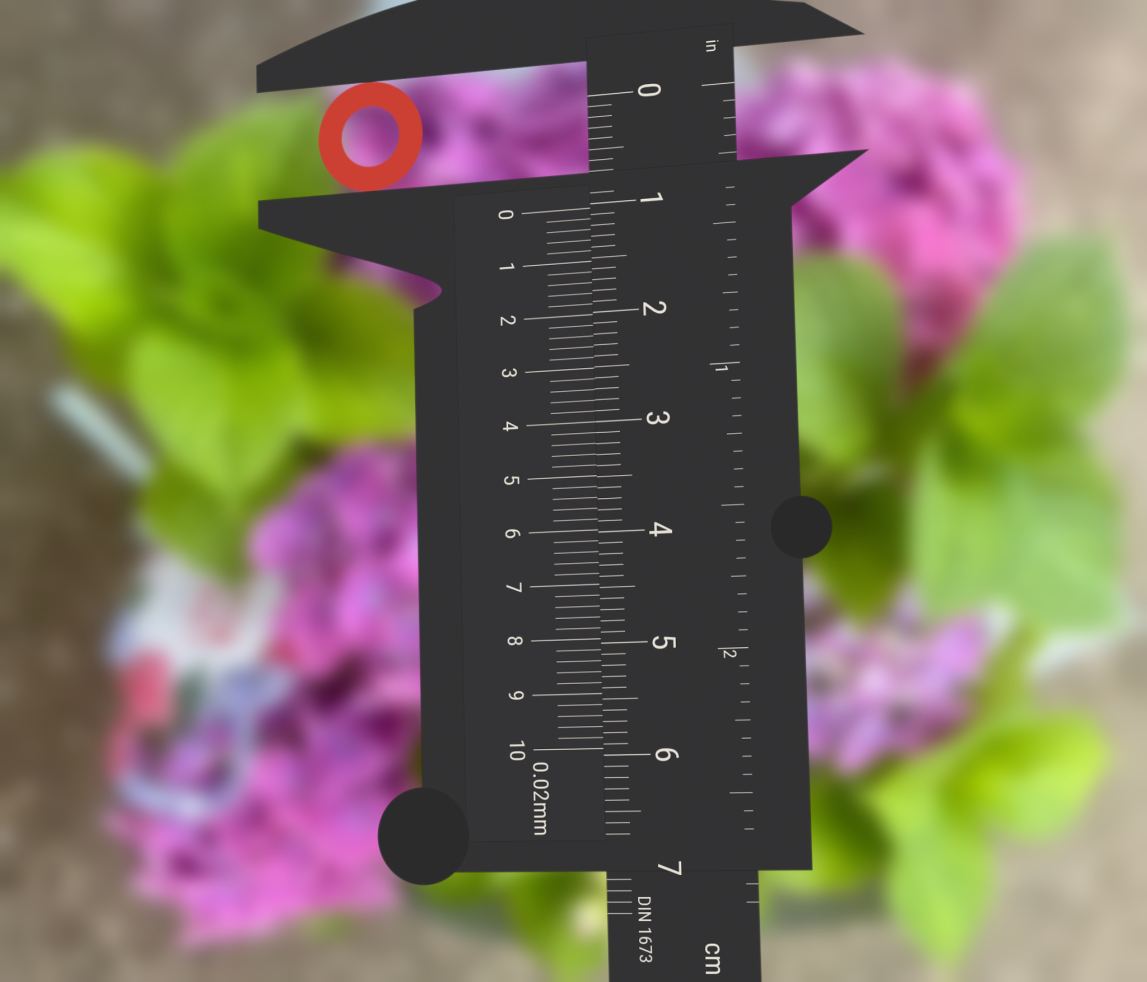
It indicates 10.4; mm
